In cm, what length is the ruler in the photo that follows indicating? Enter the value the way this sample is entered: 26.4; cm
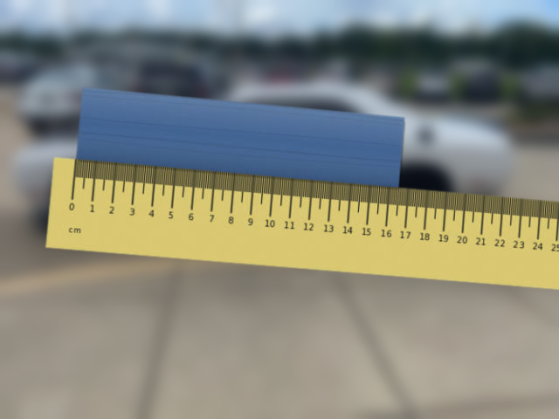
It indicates 16.5; cm
